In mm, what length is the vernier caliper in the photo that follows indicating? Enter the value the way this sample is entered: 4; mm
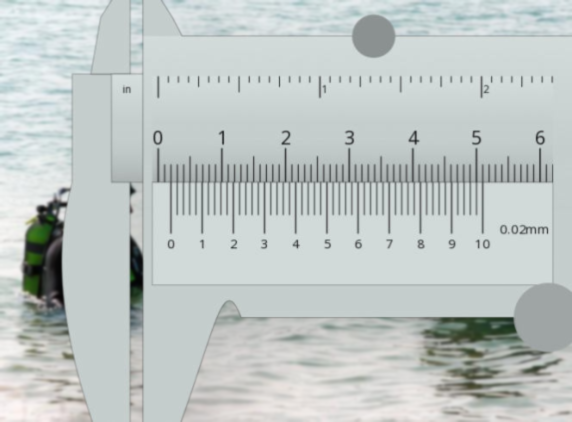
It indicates 2.0; mm
